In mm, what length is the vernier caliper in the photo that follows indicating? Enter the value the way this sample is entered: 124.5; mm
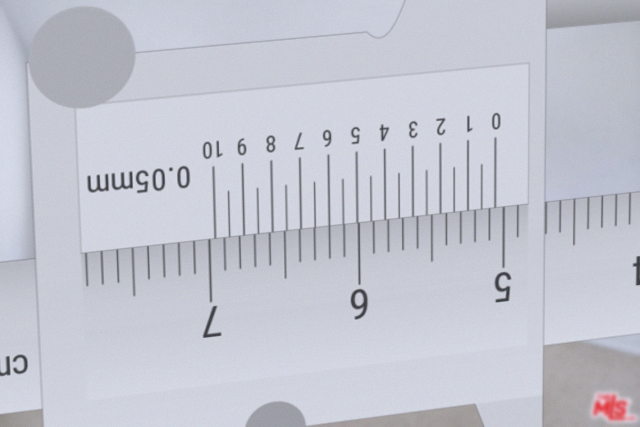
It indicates 50.6; mm
